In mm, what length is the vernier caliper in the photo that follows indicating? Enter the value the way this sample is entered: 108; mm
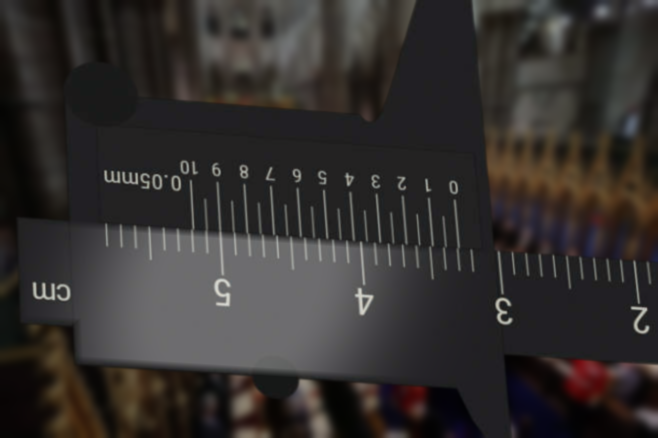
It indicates 32.9; mm
